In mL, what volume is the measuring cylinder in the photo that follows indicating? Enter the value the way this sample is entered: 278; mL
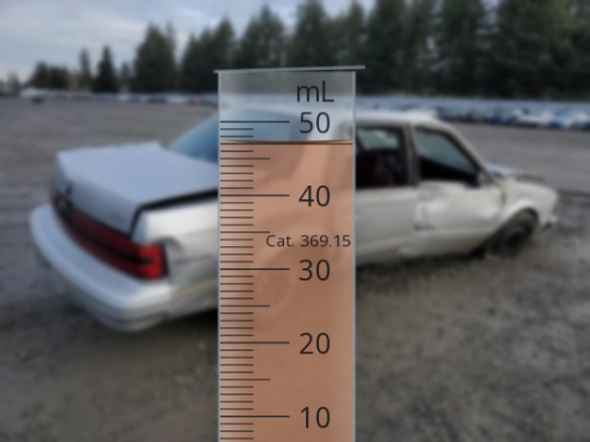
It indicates 47; mL
